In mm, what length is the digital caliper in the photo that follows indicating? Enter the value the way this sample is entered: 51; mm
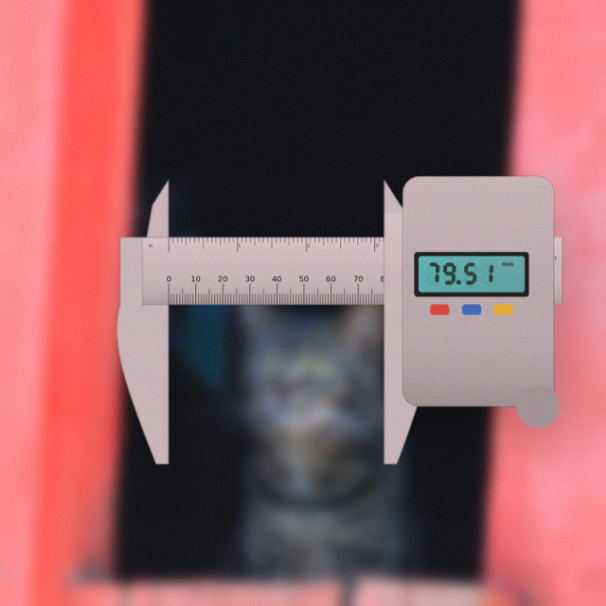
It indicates 79.51; mm
